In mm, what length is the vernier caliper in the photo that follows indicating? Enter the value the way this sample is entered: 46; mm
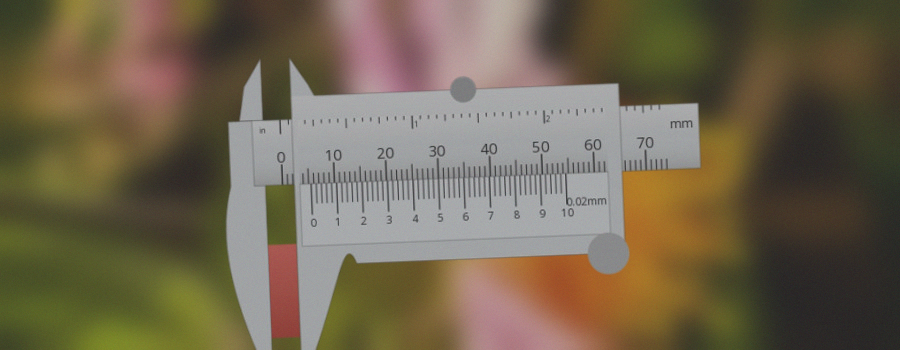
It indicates 5.5; mm
